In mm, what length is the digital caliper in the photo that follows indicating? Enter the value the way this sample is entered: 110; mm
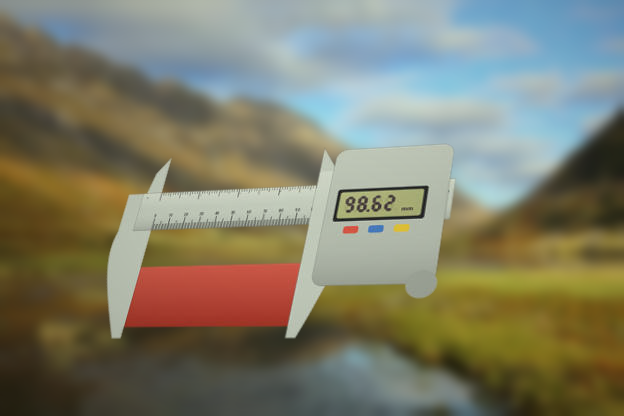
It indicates 98.62; mm
